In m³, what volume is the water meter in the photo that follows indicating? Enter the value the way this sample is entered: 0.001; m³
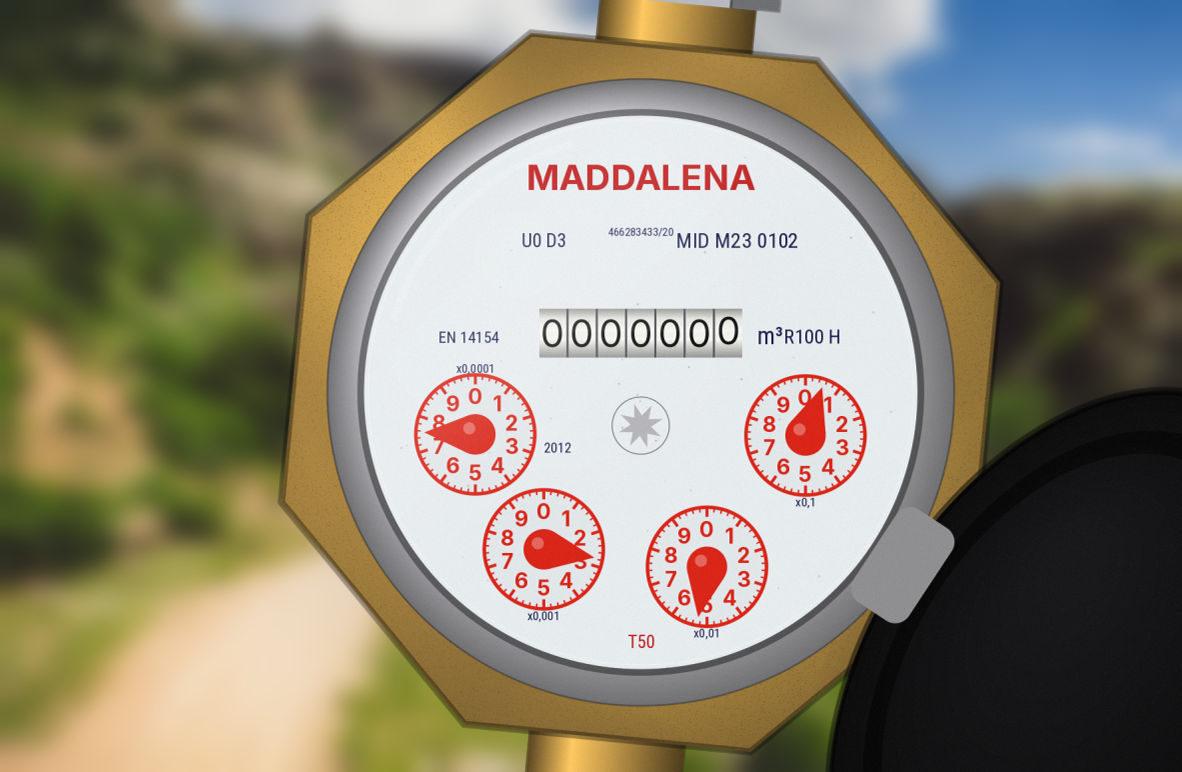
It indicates 0.0527; m³
